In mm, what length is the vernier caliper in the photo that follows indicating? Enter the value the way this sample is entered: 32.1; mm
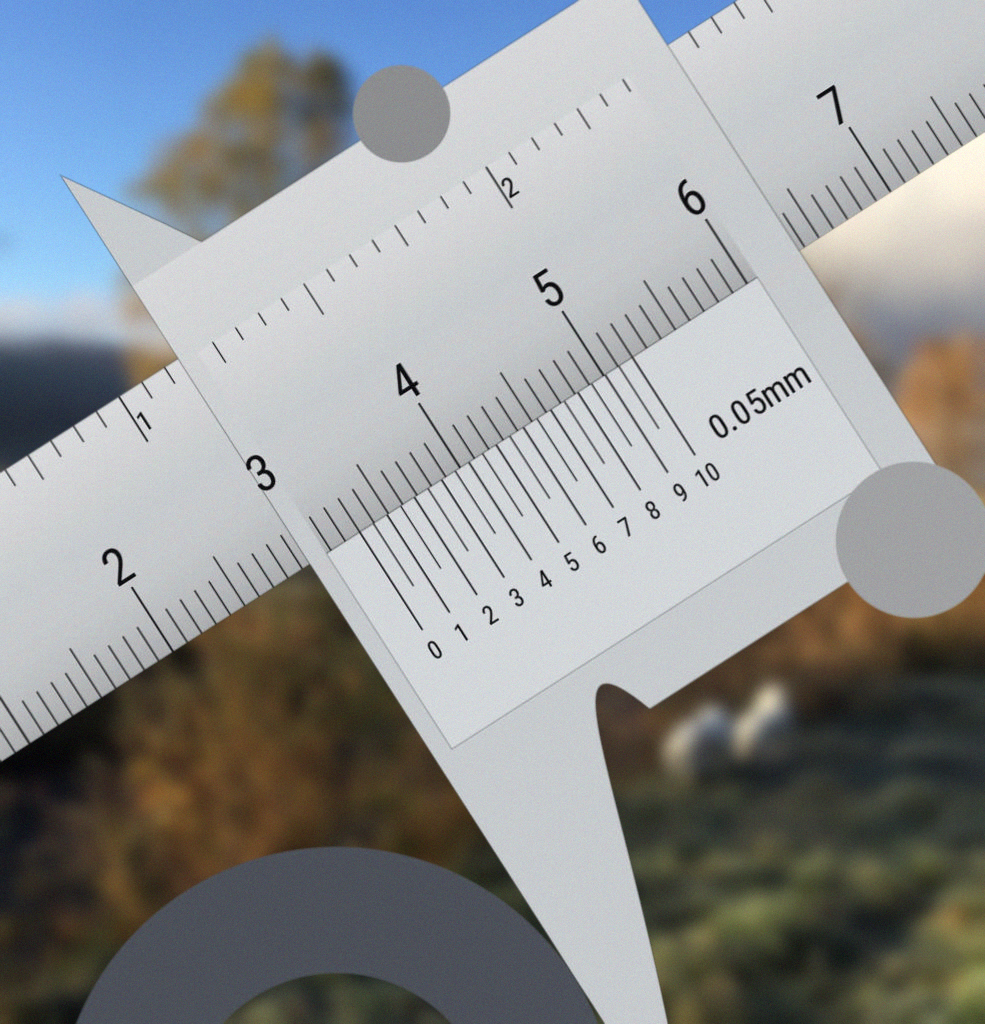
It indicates 33.0; mm
